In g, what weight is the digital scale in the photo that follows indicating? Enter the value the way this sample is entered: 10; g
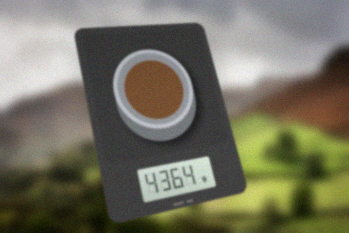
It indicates 4364; g
